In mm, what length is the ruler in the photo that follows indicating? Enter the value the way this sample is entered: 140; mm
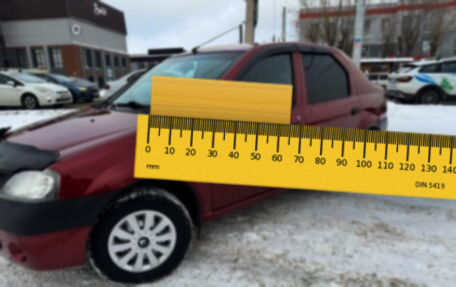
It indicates 65; mm
